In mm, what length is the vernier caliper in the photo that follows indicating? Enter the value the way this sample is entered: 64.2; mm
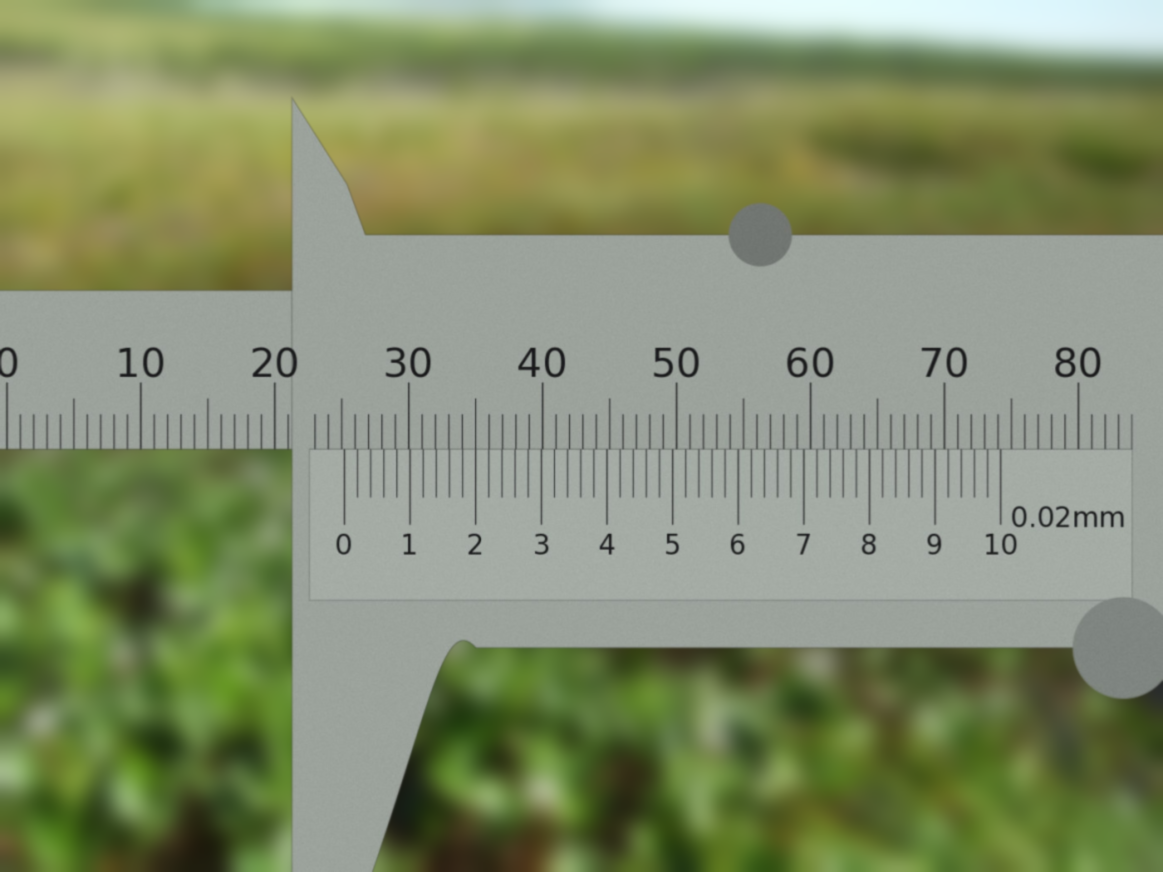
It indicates 25.2; mm
